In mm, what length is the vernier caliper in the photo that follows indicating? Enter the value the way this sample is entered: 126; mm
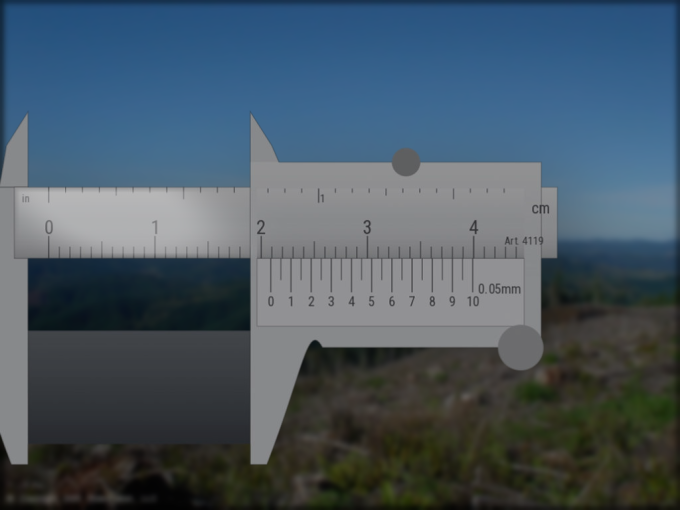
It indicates 20.9; mm
